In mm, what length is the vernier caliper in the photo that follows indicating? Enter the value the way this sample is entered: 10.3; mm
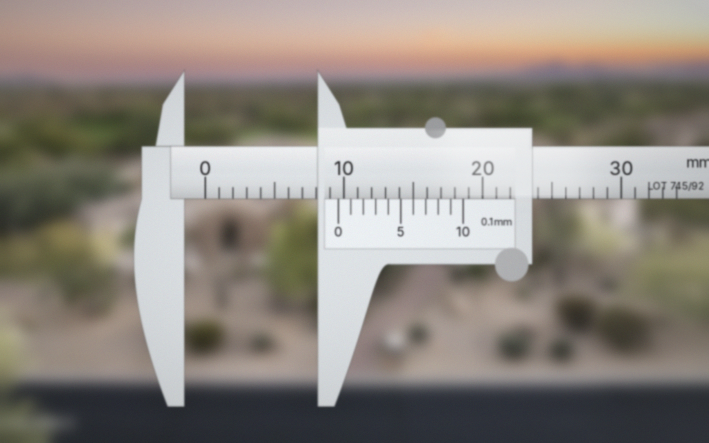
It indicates 9.6; mm
